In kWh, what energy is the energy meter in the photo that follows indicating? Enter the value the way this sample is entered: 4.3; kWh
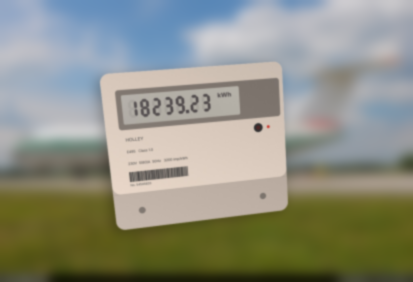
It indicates 18239.23; kWh
